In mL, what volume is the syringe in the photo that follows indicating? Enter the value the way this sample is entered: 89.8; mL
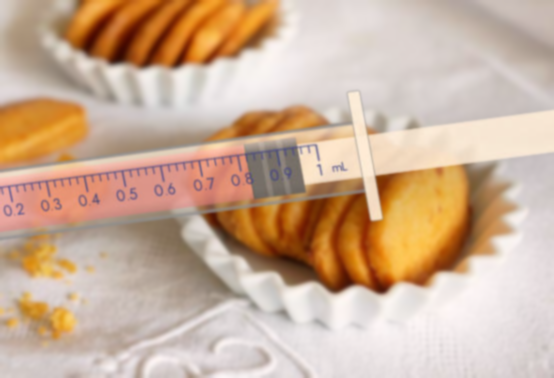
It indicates 0.82; mL
